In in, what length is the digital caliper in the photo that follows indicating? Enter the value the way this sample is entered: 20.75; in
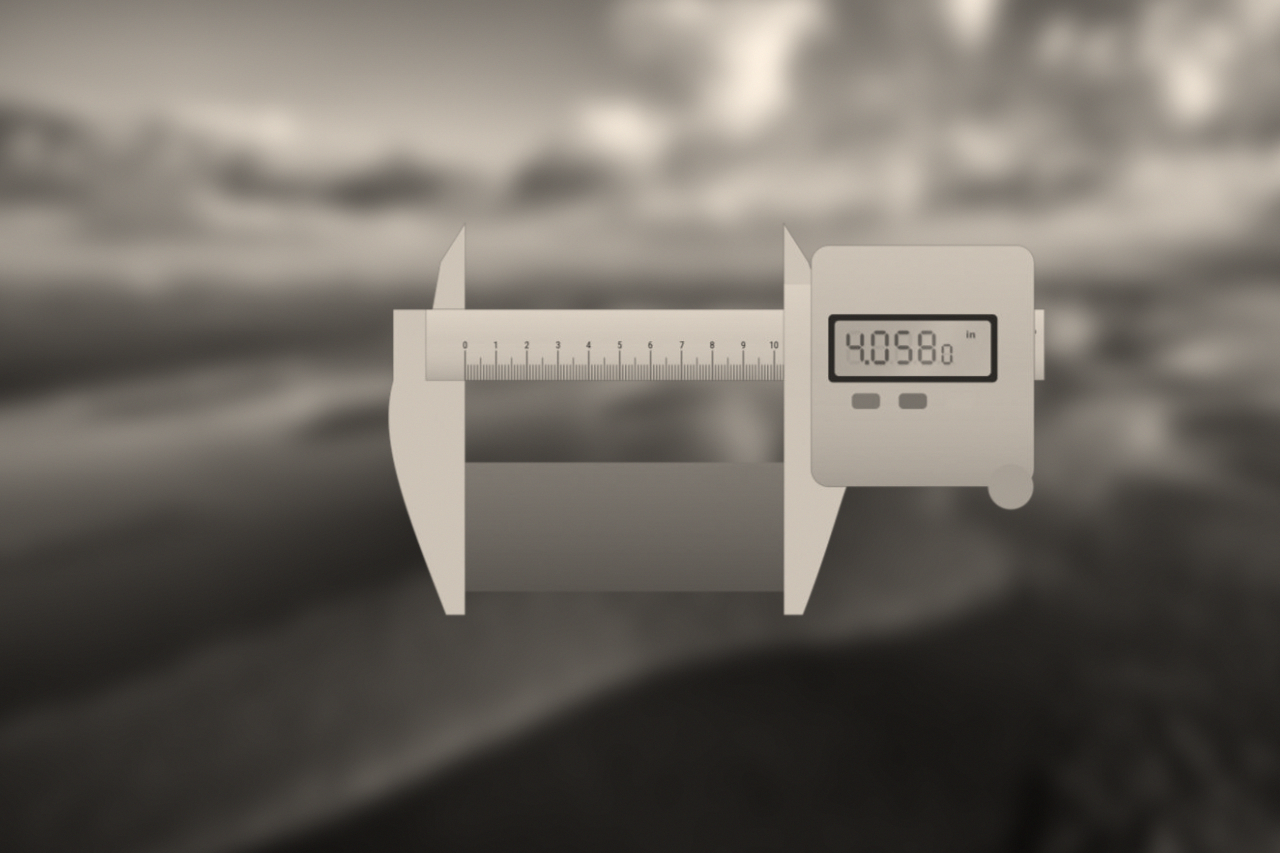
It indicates 4.0580; in
